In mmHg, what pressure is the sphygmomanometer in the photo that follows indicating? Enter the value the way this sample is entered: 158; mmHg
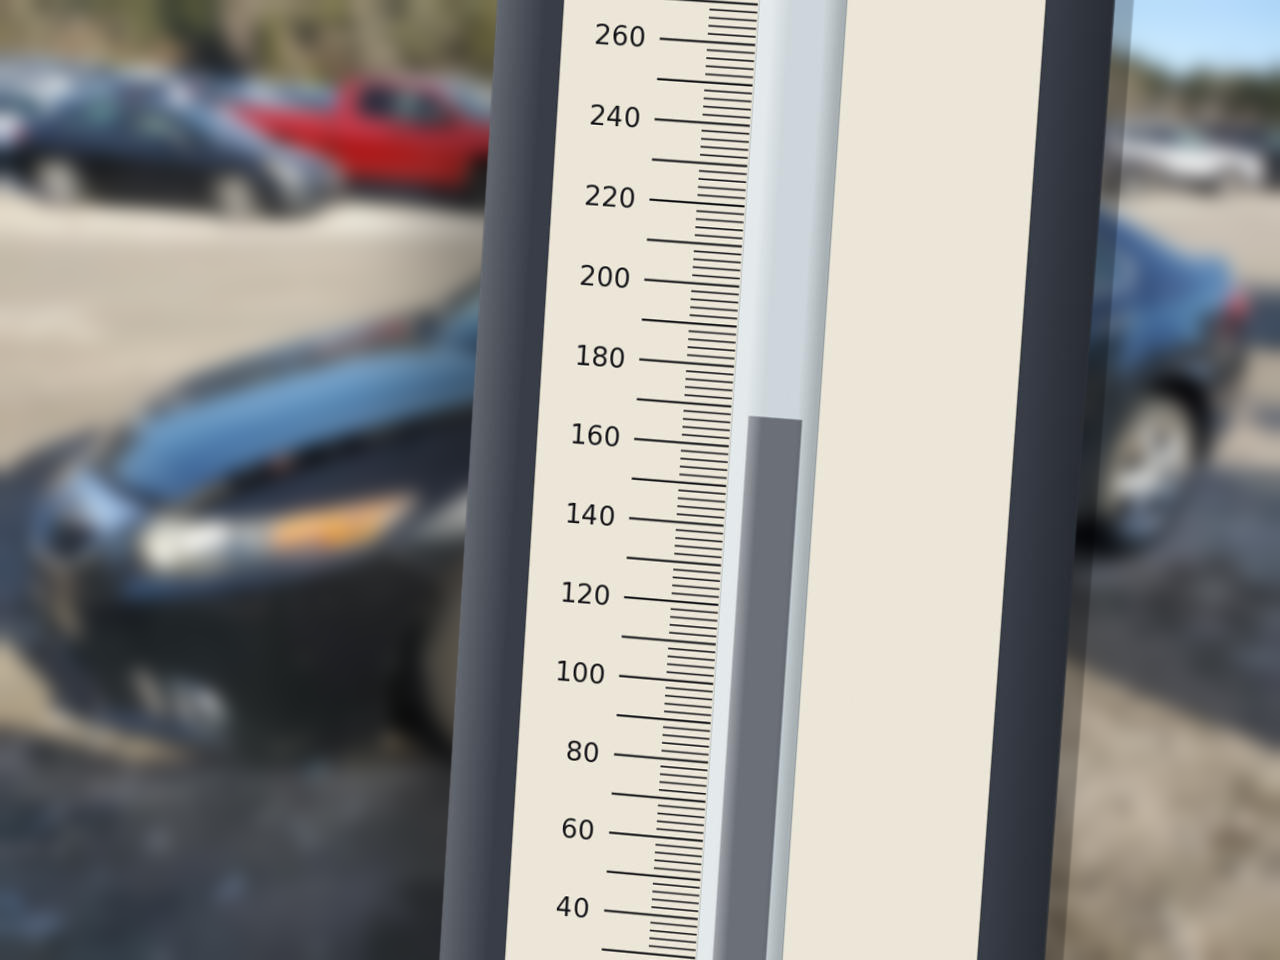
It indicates 168; mmHg
